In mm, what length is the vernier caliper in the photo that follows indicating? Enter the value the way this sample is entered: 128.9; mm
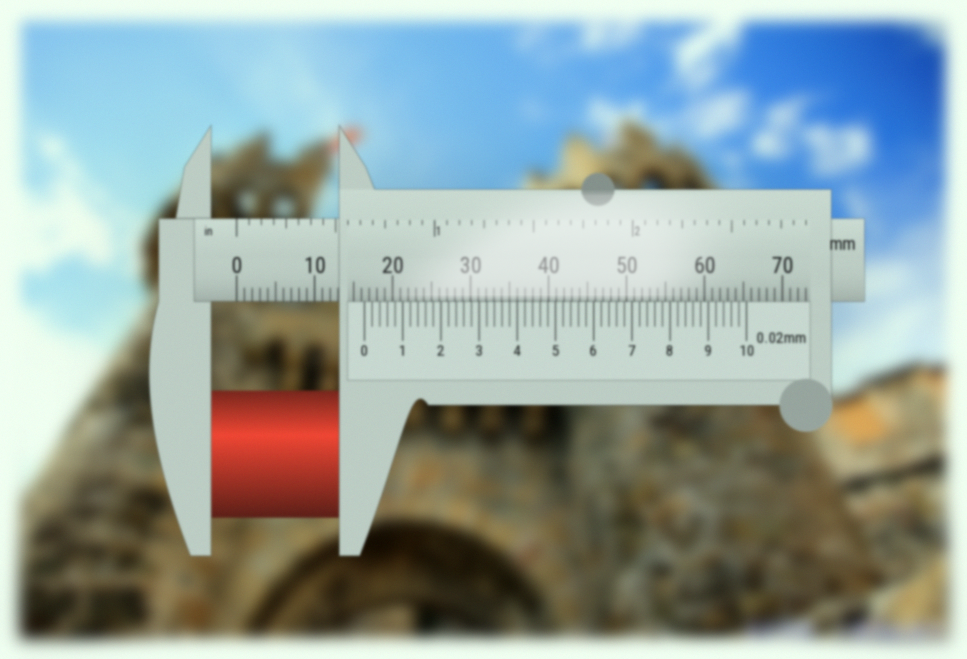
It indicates 16.4; mm
